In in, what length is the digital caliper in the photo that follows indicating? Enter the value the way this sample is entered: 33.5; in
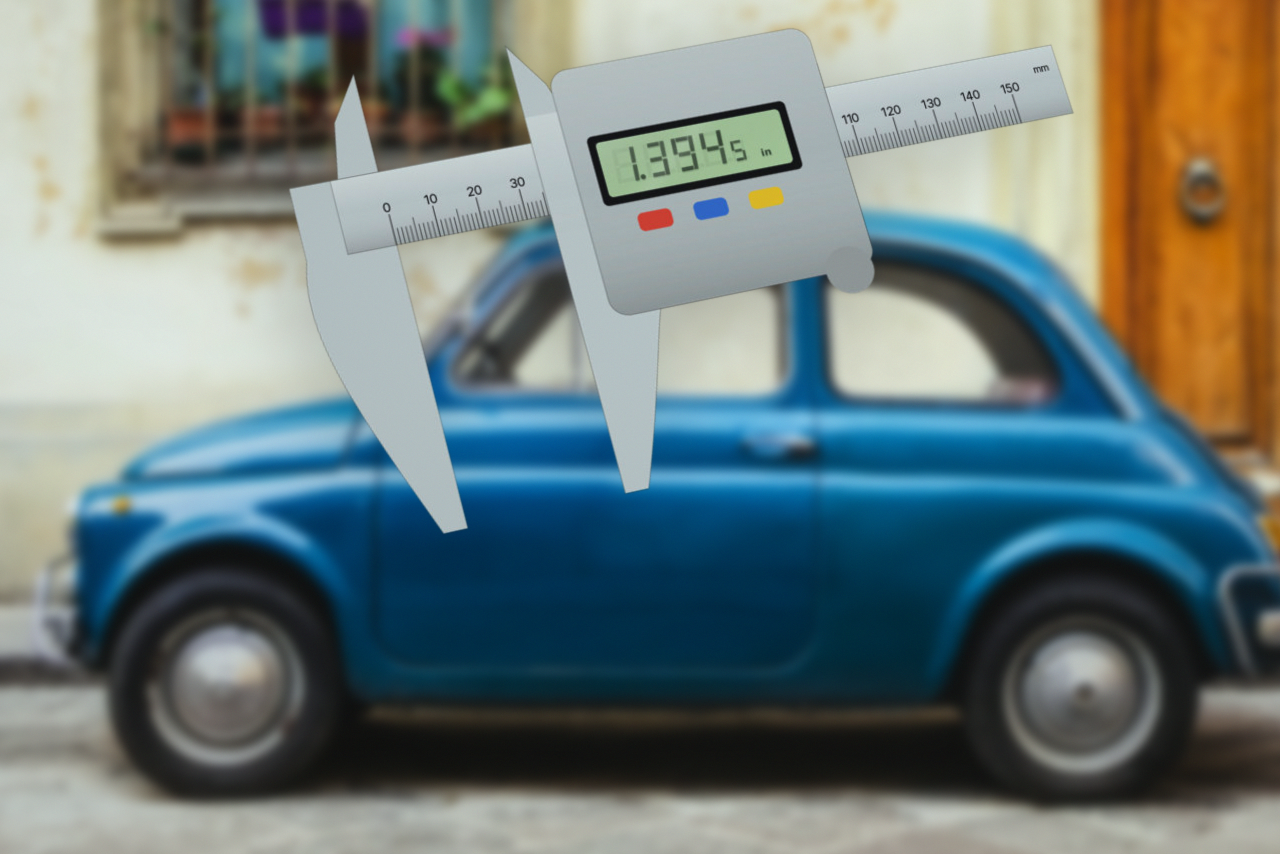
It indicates 1.3945; in
